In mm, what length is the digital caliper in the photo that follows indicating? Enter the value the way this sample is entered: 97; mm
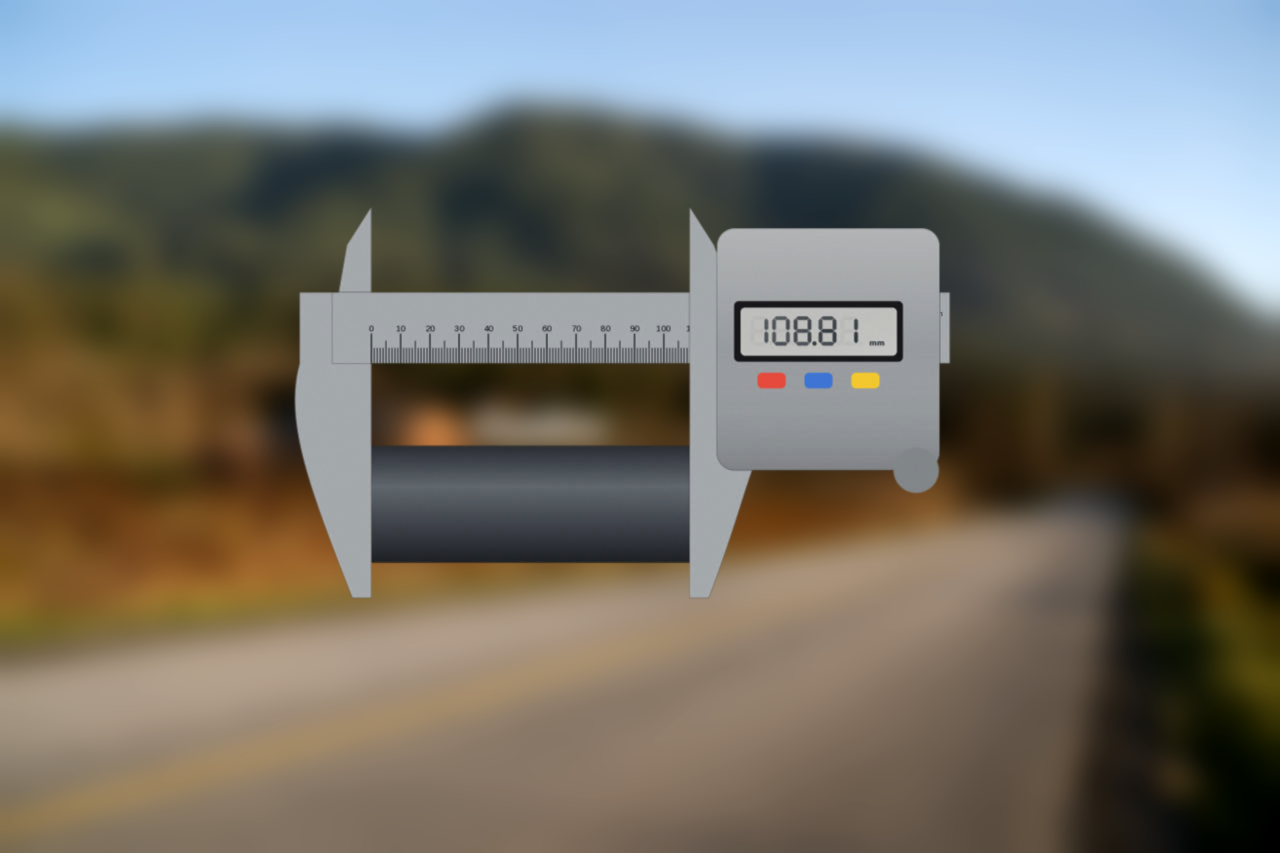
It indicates 108.81; mm
